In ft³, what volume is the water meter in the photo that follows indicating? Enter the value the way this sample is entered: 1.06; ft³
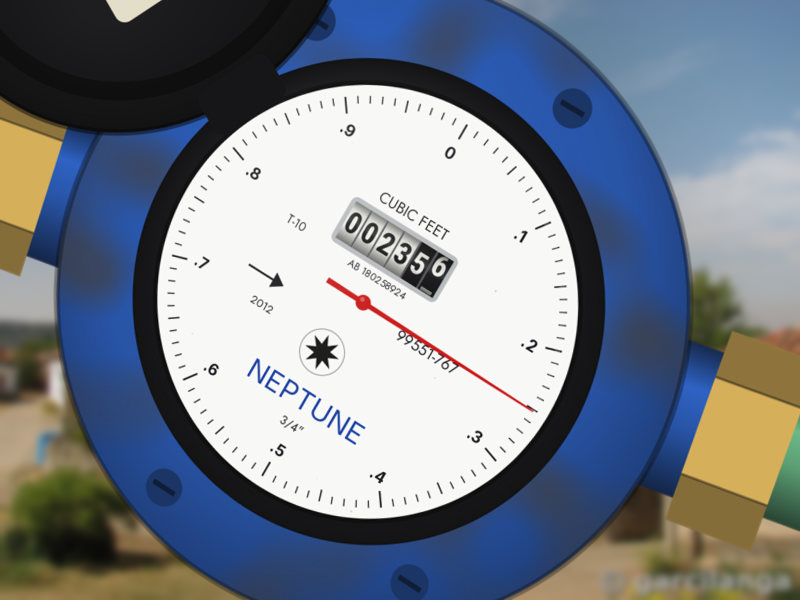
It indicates 2356.25; ft³
